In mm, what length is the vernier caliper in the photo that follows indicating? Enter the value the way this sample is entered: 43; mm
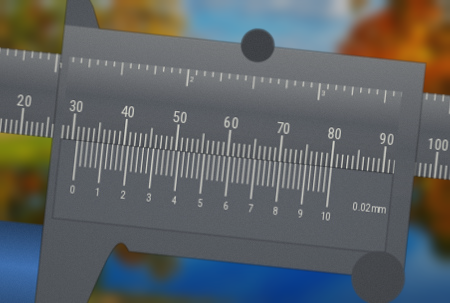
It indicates 31.0; mm
